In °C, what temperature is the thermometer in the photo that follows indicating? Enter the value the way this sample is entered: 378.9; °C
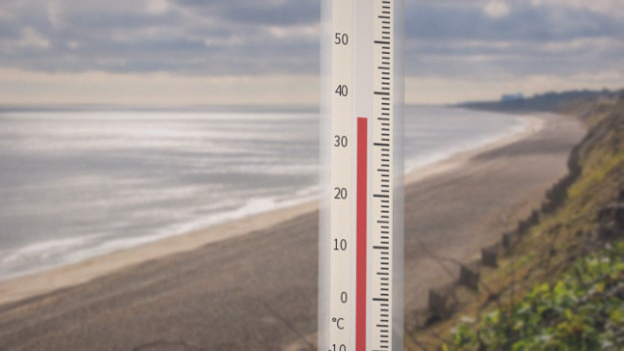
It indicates 35; °C
